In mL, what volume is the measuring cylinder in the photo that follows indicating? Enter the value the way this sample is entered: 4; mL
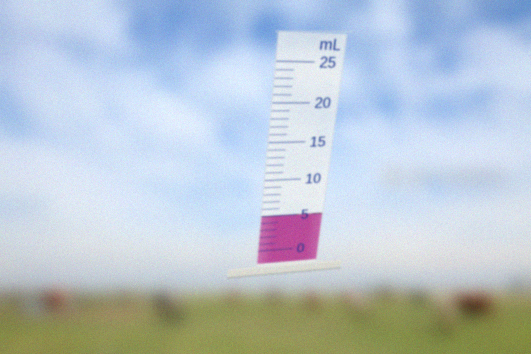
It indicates 5; mL
